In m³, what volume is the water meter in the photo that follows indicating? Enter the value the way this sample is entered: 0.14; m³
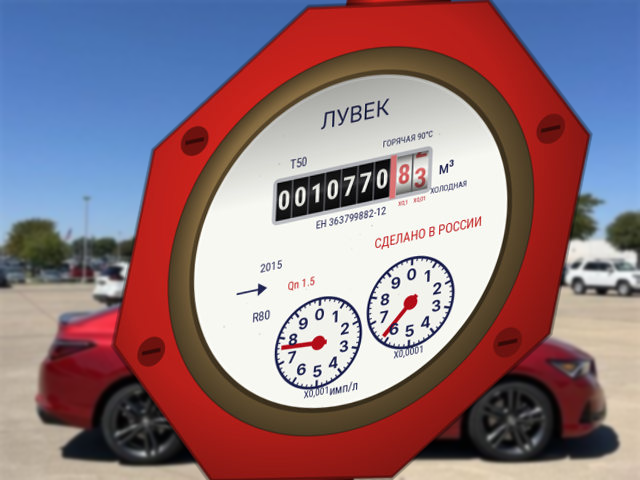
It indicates 10770.8276; m³
